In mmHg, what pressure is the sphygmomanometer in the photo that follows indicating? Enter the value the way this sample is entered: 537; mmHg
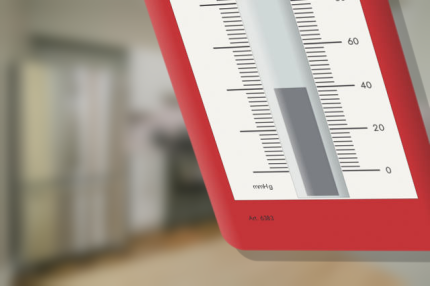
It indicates 40; mmHg
